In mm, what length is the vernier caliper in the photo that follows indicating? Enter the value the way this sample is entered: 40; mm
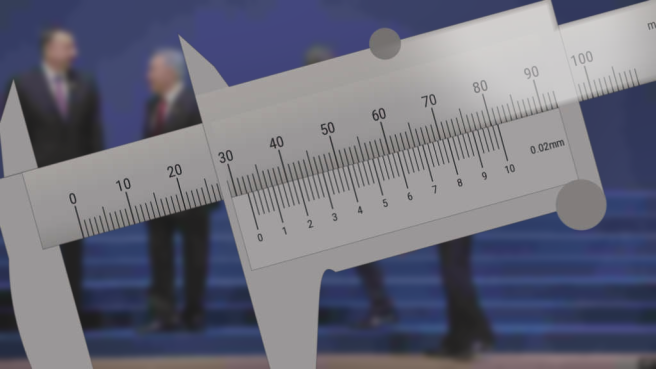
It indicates 32.2; mm
